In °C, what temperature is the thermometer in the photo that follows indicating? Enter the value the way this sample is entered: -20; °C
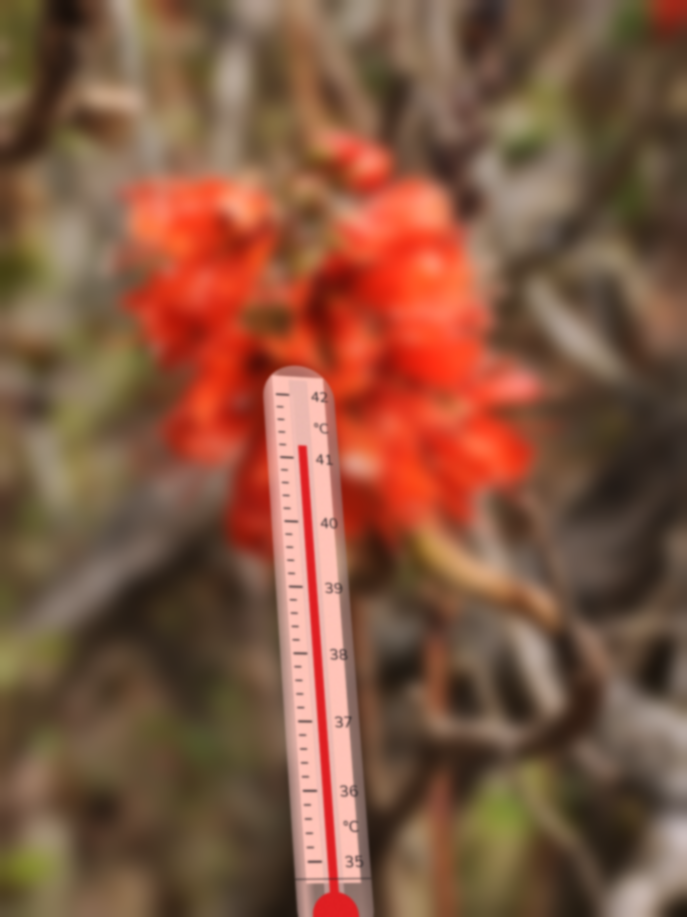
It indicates 41.2; °C
